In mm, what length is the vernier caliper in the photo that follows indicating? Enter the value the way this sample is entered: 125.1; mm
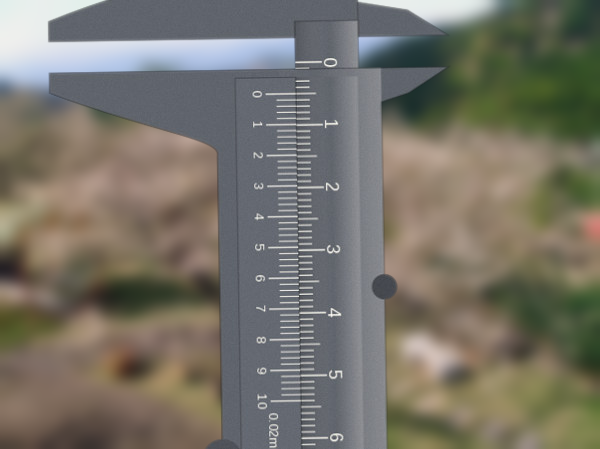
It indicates 5.0; mm
